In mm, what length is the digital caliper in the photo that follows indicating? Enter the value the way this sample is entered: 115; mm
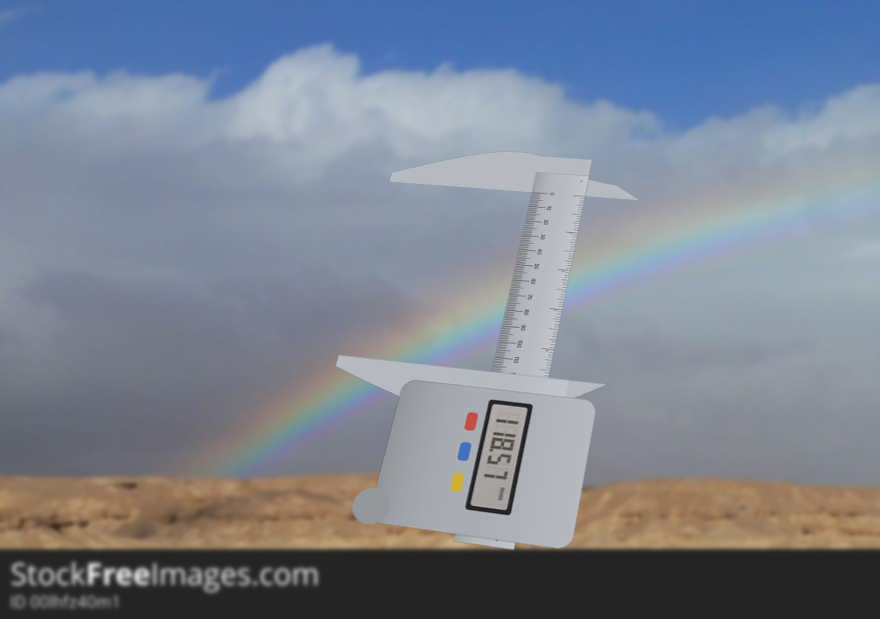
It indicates 118.57; mm
